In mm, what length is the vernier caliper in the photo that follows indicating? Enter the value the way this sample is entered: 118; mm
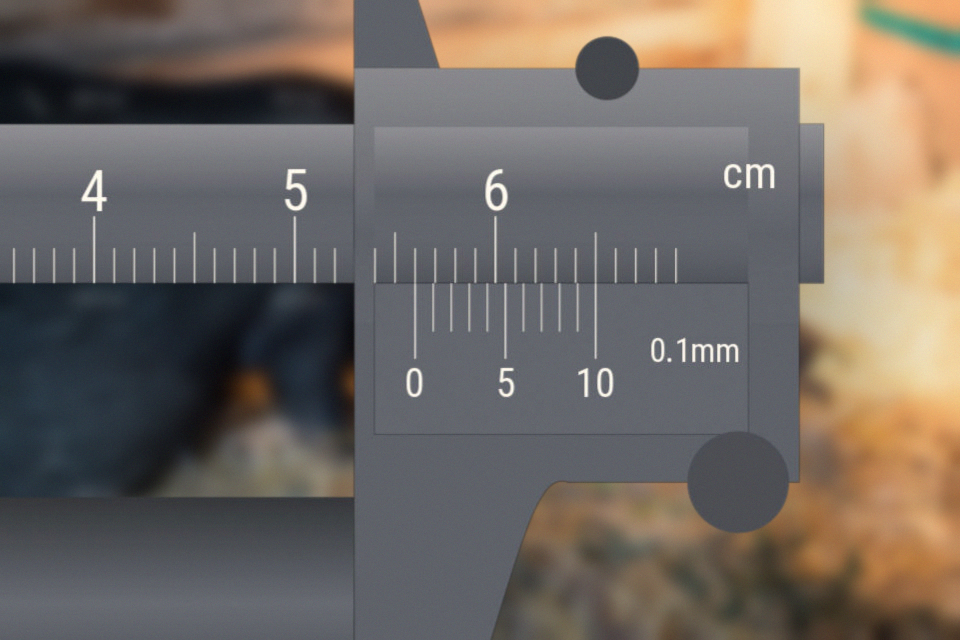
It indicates 56.0; mm
